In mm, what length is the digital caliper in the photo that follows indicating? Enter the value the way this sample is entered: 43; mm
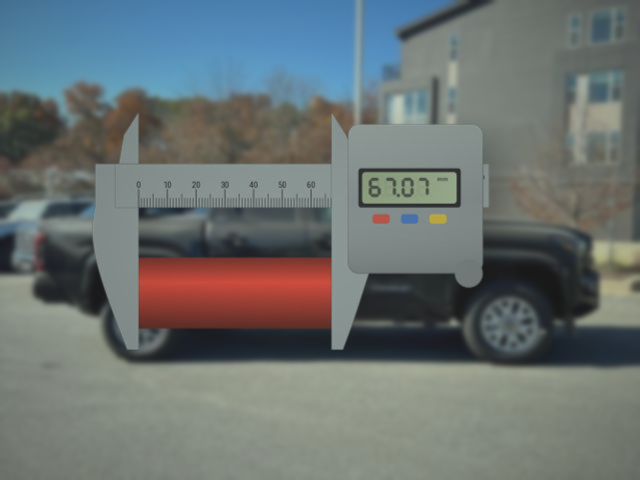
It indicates 67.07; mm
